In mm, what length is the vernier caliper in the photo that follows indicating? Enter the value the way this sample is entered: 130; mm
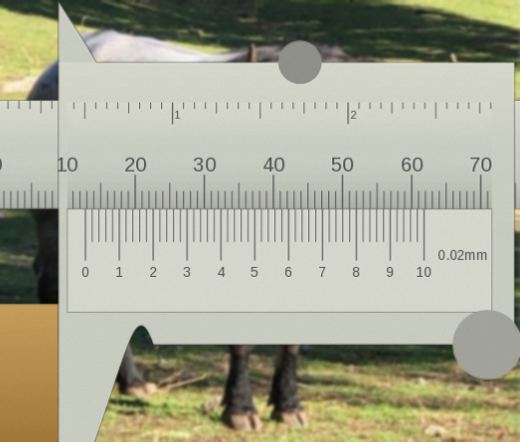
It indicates 12.8; mm
